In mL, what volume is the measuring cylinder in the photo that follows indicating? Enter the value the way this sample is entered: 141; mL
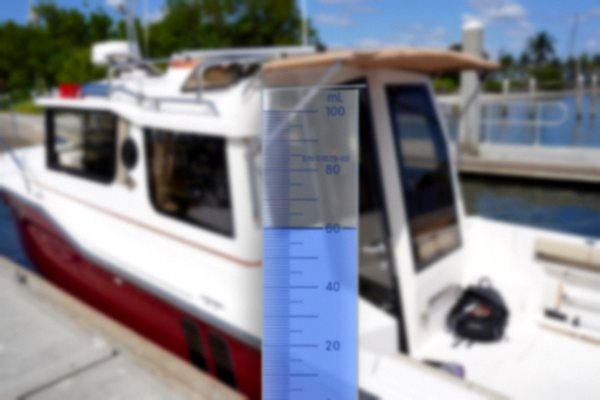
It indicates 60; mL
